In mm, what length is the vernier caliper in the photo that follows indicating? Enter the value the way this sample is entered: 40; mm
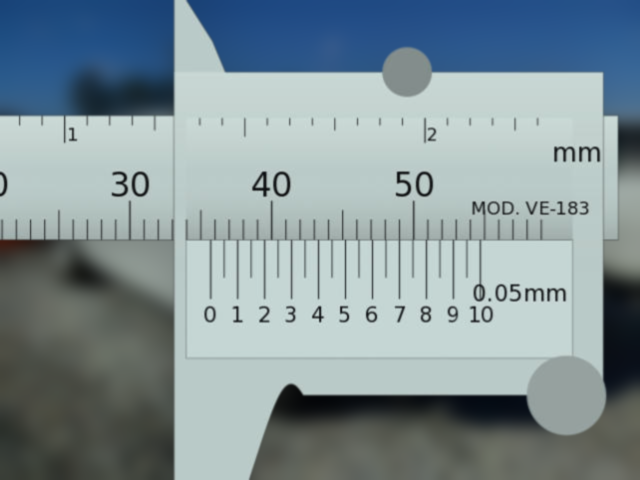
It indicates 35.7; mm
